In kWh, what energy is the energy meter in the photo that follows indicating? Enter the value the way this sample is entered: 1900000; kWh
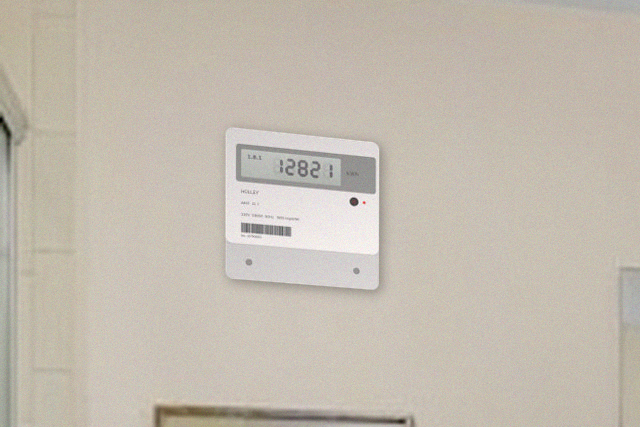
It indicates 12821; kWh
